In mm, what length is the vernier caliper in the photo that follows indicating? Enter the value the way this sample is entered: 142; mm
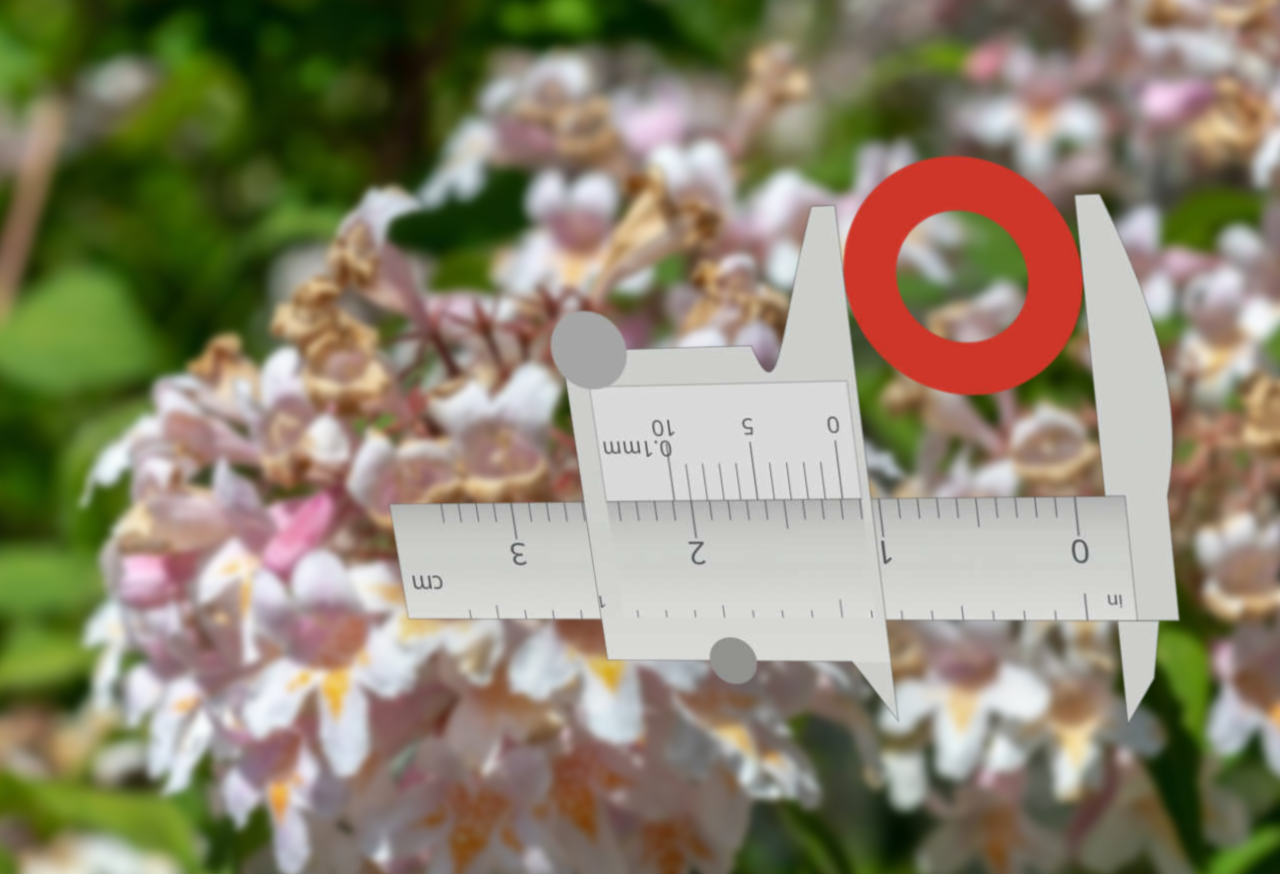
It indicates 11.9; mm
